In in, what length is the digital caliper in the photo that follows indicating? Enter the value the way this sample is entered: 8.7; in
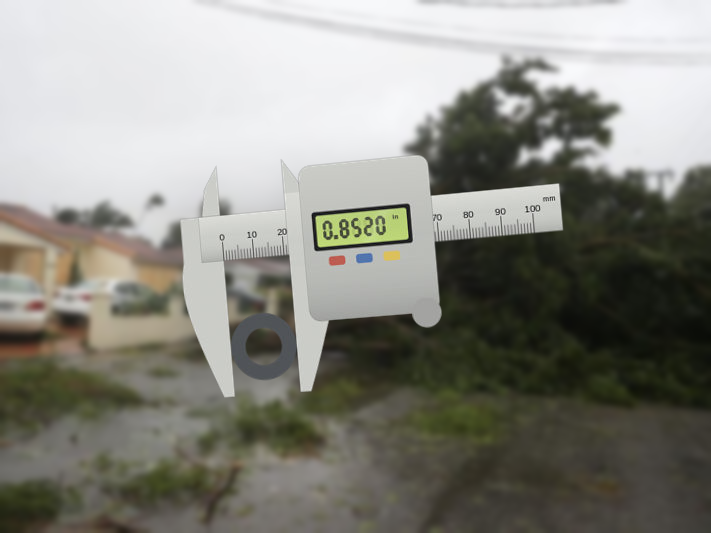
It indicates 0.8520; in
